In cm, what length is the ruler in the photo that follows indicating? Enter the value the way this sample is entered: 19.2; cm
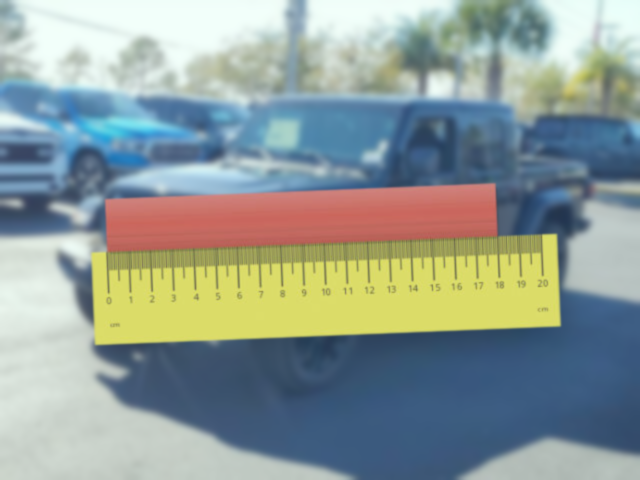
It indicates 18; cm
